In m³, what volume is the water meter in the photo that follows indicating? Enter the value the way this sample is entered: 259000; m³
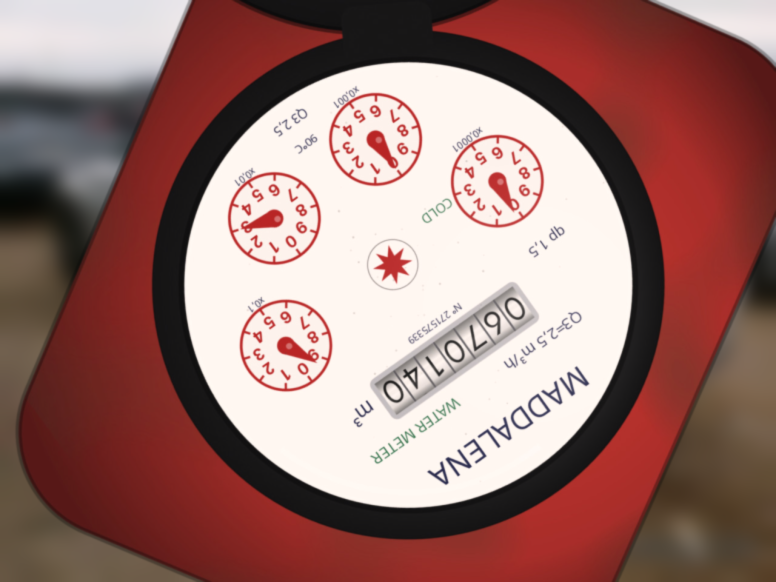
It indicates 670139.9300; m³
